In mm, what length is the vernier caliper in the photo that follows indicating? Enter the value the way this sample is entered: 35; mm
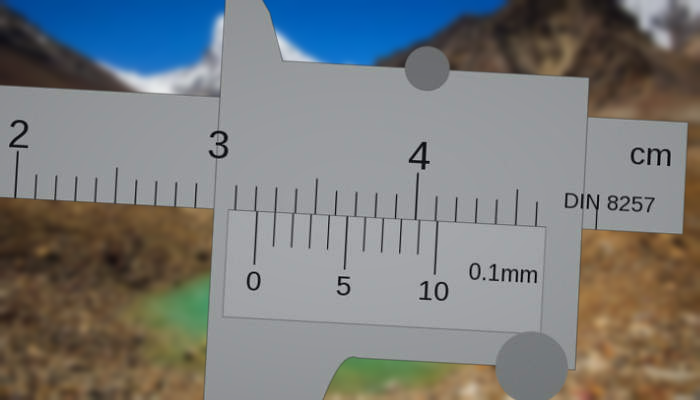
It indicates 32.1; mm
